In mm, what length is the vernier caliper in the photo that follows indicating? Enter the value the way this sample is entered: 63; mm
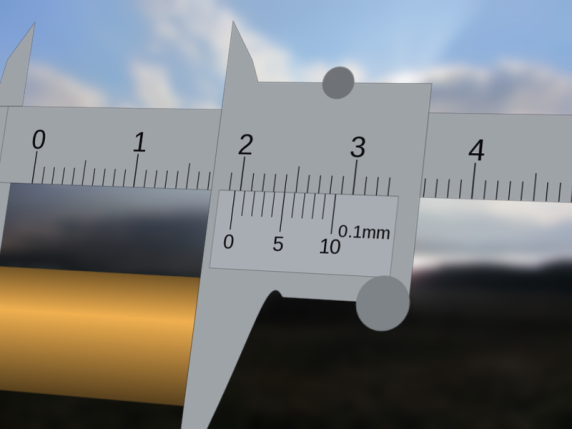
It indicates 19.5; mm
